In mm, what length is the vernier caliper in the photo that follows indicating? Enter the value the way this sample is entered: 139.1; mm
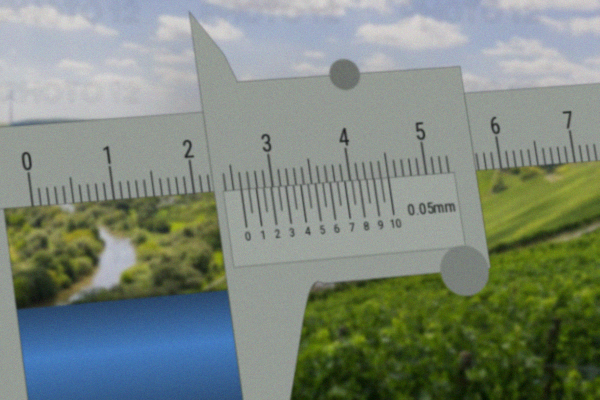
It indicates 26.0; mm
